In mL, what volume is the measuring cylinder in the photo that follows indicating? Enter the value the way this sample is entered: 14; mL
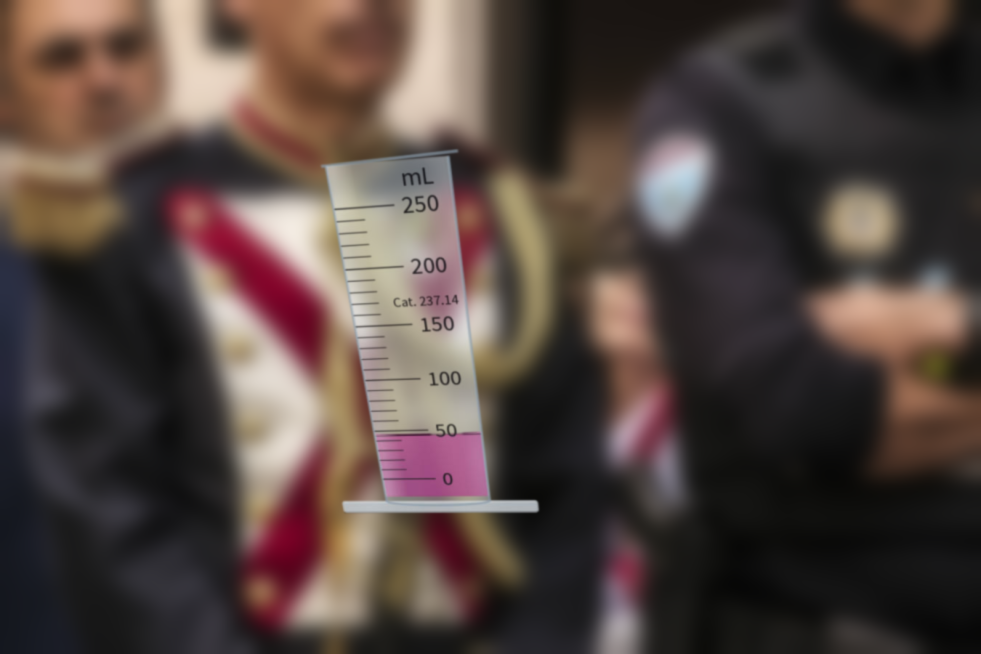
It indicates 45; mL
